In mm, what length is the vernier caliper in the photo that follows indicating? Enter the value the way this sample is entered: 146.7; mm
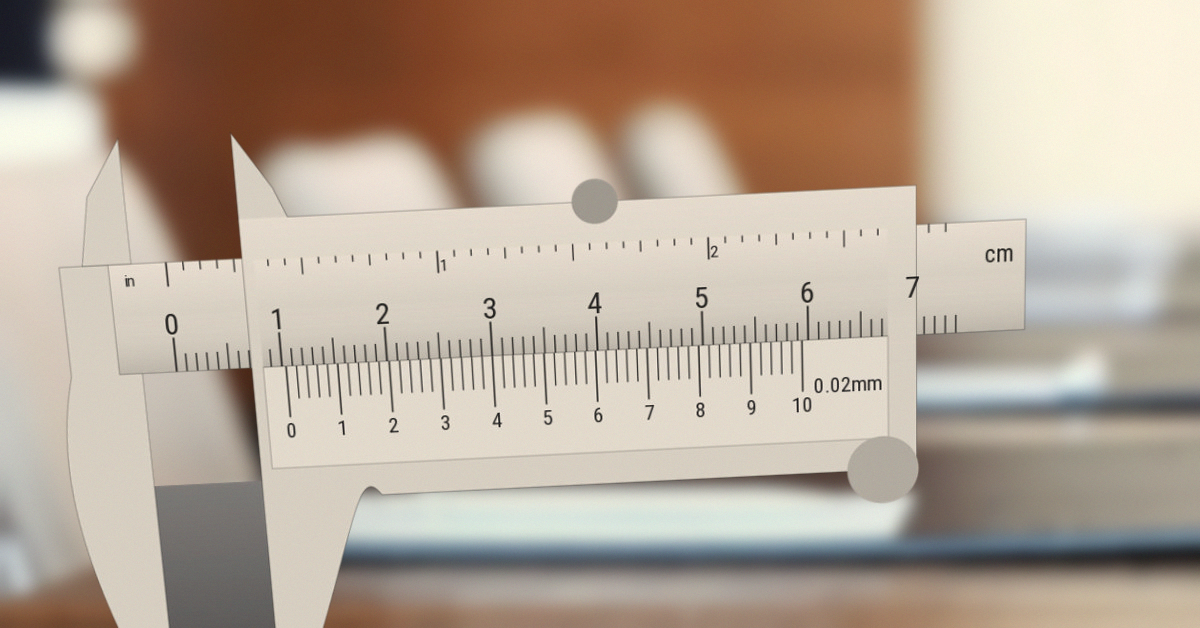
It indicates 10.4; mm
